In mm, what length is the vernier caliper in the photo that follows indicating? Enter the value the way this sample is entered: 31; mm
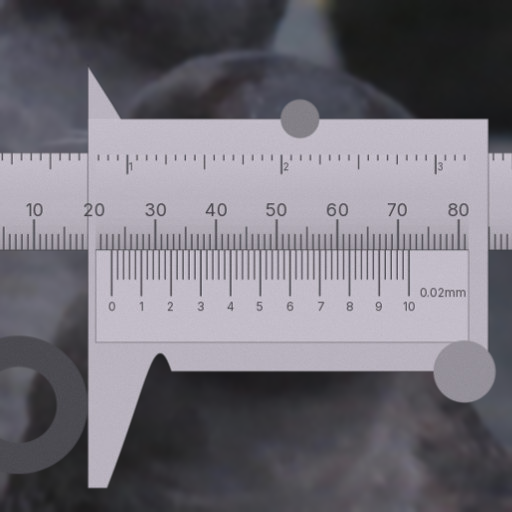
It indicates 22.8; mm
